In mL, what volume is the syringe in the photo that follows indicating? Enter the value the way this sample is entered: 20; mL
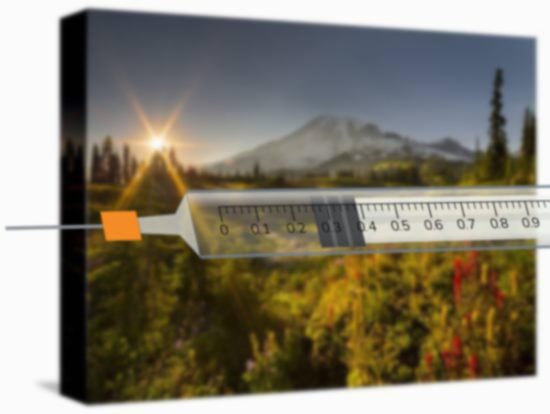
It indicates 0.26; mL
